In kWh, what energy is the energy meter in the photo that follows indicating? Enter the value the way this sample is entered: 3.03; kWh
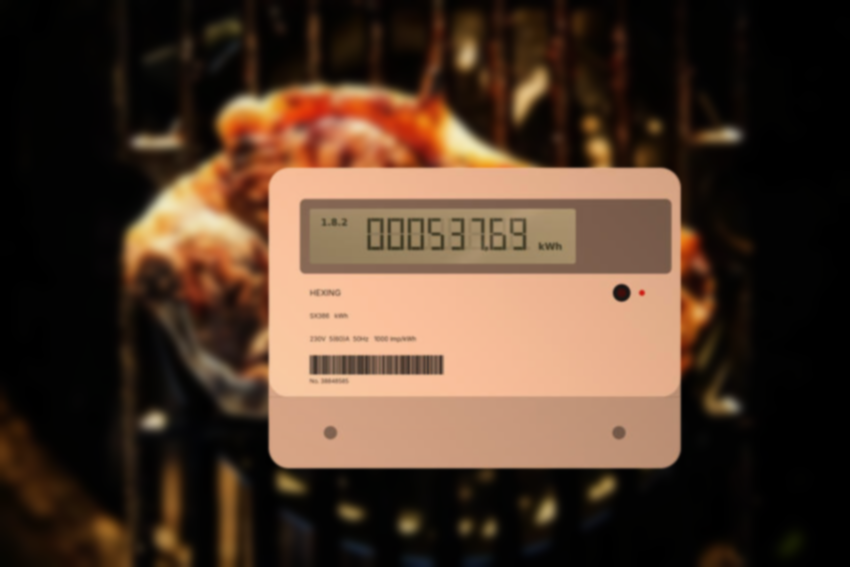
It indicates 537.69; kWh
